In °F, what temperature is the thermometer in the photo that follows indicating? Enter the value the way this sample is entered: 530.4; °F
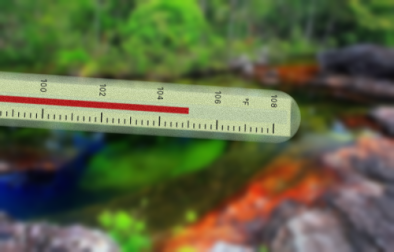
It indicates 105; °F
